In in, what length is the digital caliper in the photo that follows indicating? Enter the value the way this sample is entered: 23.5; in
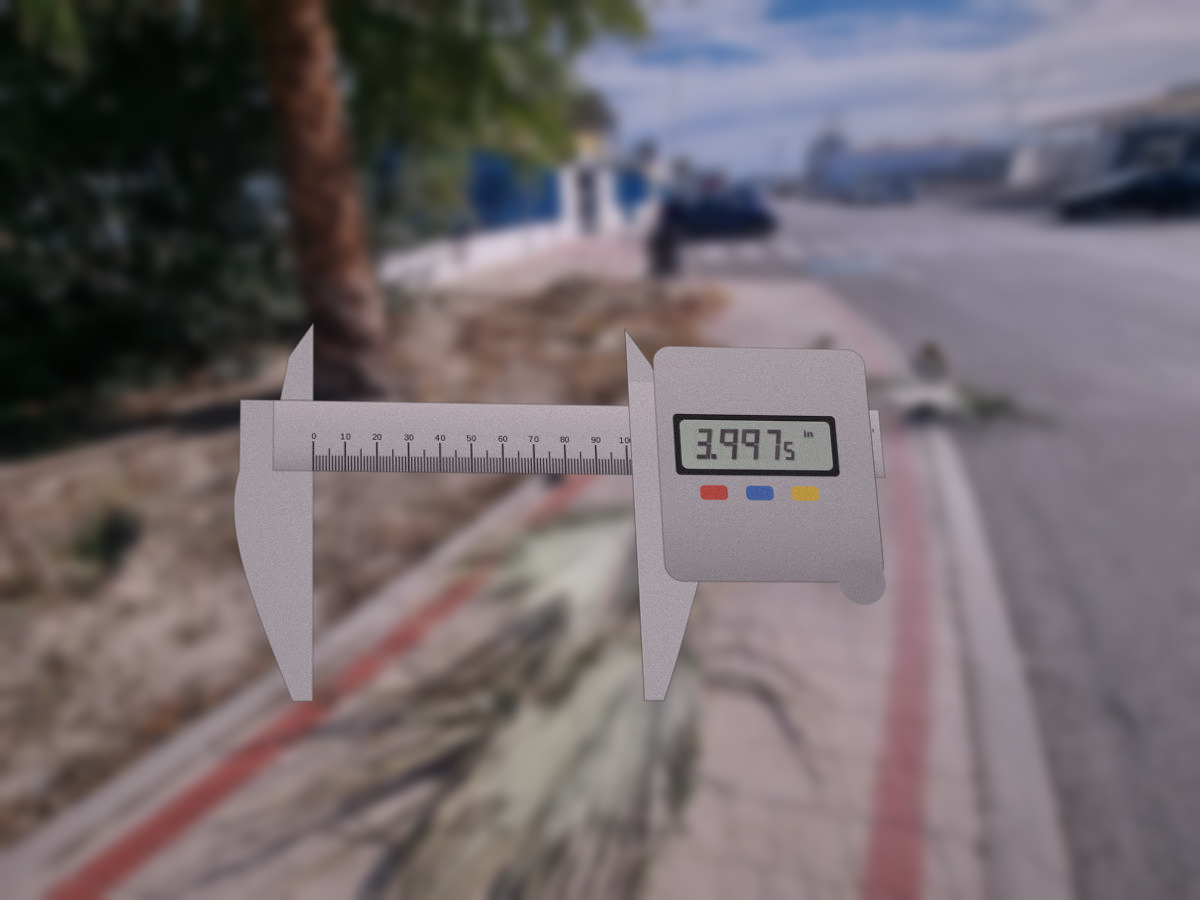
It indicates 3.9975; in
